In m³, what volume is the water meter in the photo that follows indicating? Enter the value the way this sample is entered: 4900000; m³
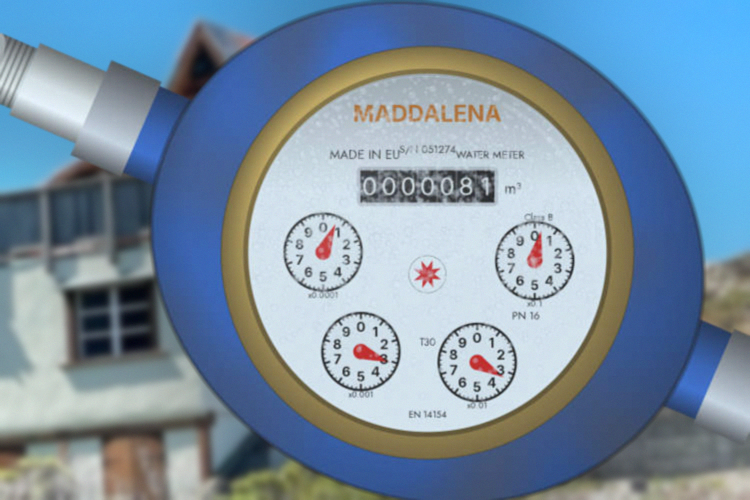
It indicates 81.0330; m³
